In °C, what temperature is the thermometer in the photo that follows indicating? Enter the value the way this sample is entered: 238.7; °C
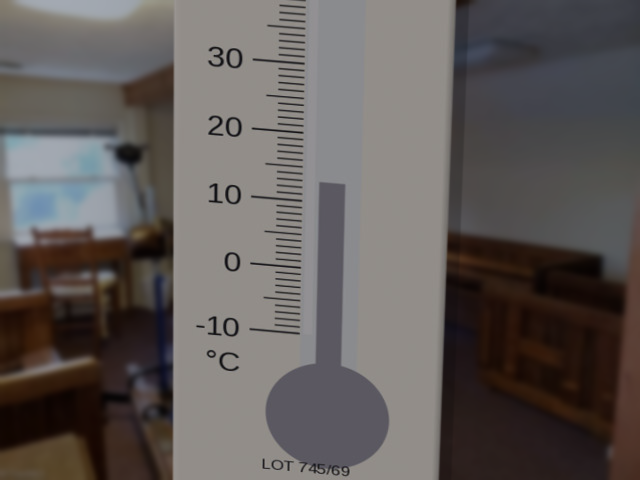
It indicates 13; °C
